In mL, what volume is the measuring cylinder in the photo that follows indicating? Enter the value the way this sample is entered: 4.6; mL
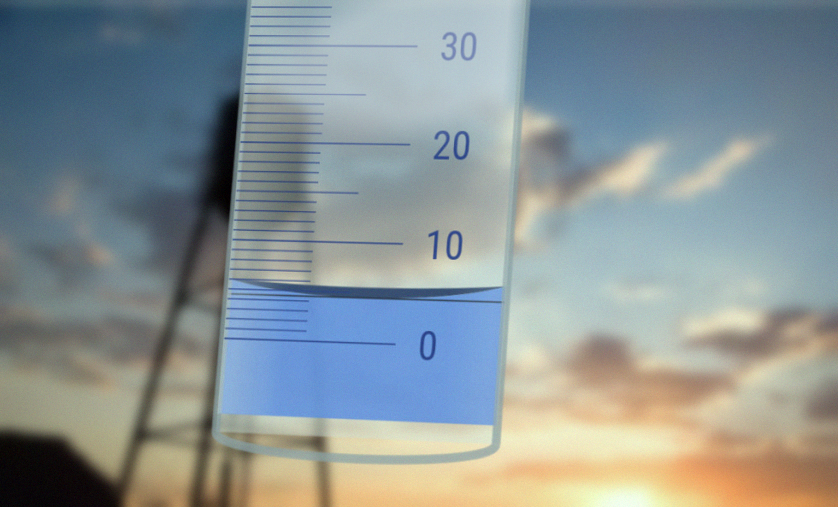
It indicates 4.5; mL
